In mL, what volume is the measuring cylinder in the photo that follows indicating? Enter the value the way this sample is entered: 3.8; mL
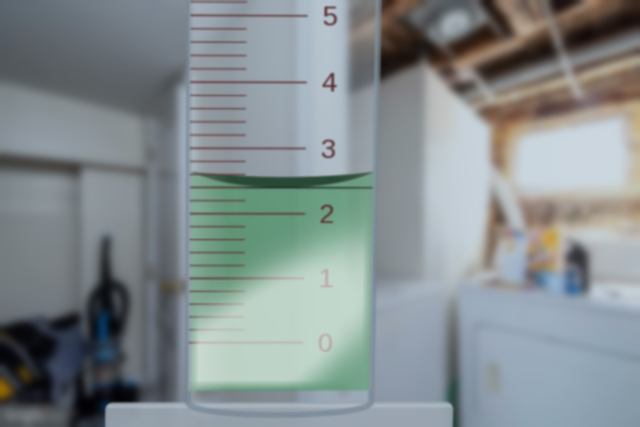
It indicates 2.4; mL
